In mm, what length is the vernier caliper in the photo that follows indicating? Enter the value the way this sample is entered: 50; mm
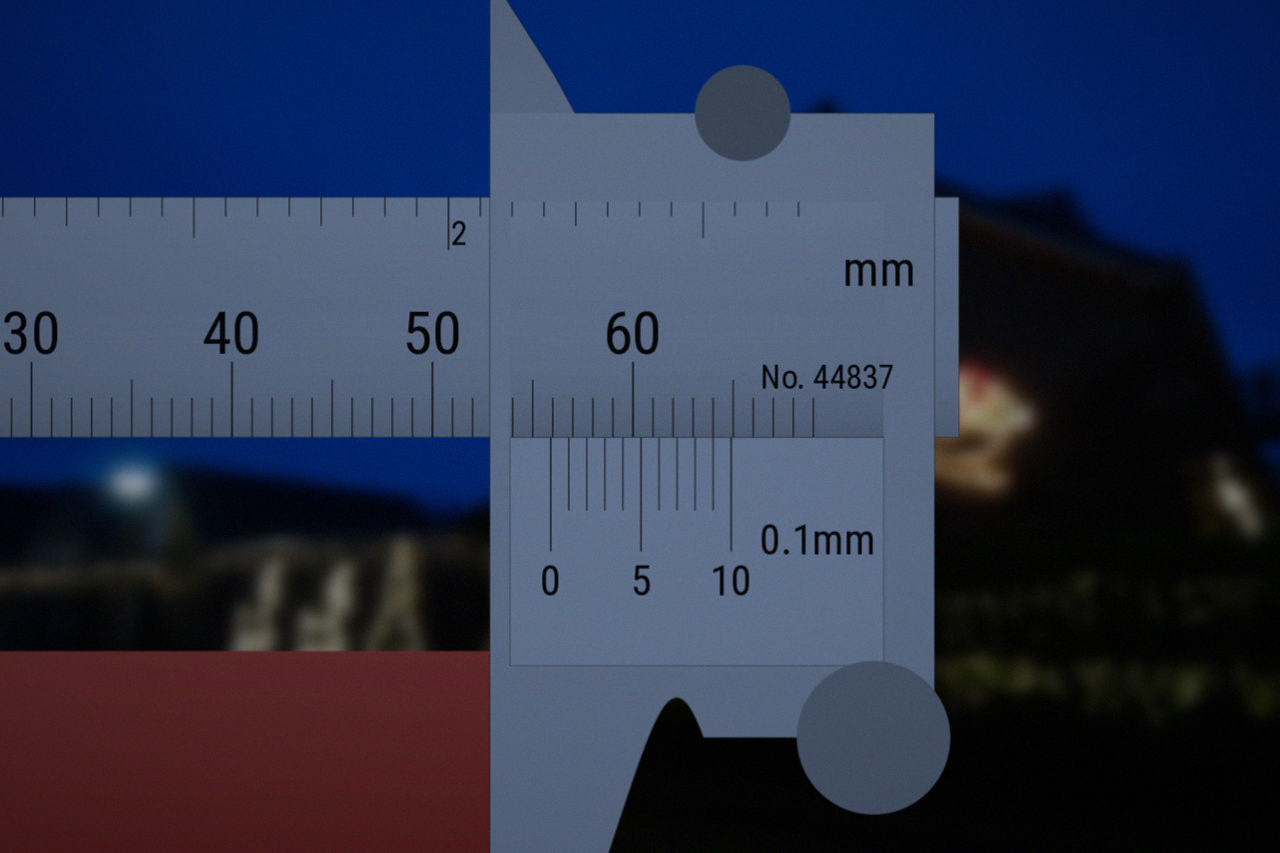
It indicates 55.9; mm
